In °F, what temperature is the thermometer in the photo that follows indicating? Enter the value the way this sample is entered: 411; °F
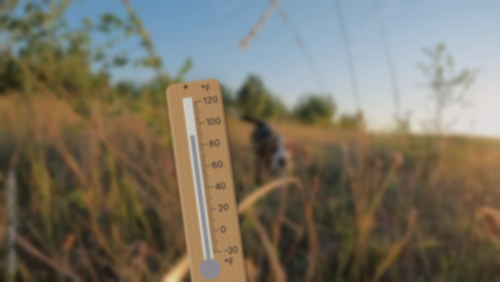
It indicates 90; °F
